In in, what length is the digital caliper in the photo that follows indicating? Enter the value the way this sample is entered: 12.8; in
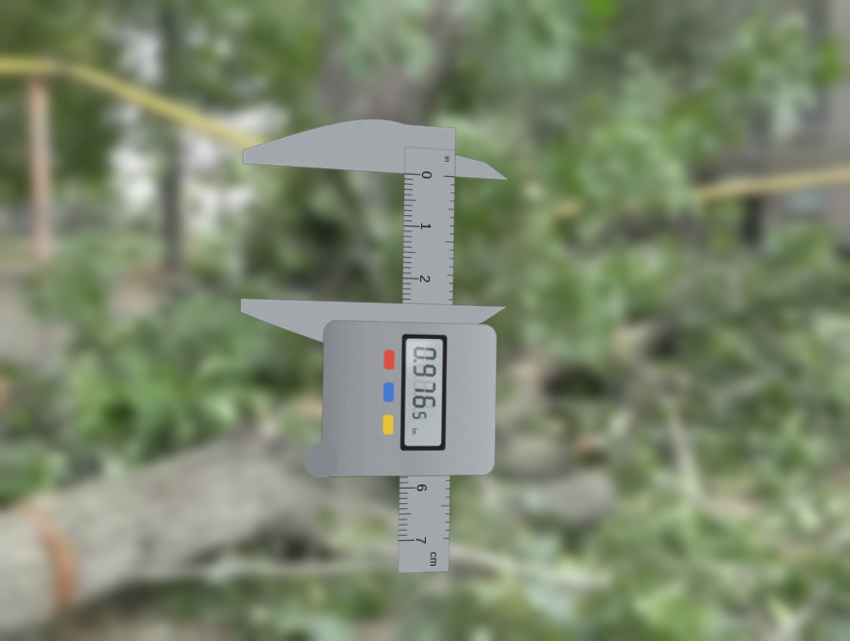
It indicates 0.9765; in
